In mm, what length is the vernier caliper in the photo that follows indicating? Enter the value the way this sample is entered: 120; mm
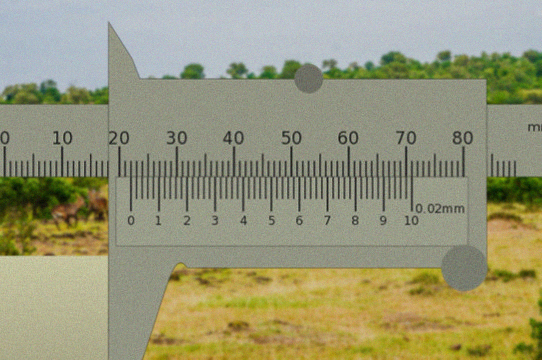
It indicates 22.0; mm
